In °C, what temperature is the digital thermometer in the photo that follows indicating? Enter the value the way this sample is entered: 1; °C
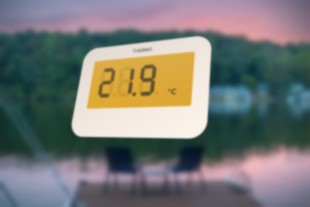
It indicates 21.9; °C
